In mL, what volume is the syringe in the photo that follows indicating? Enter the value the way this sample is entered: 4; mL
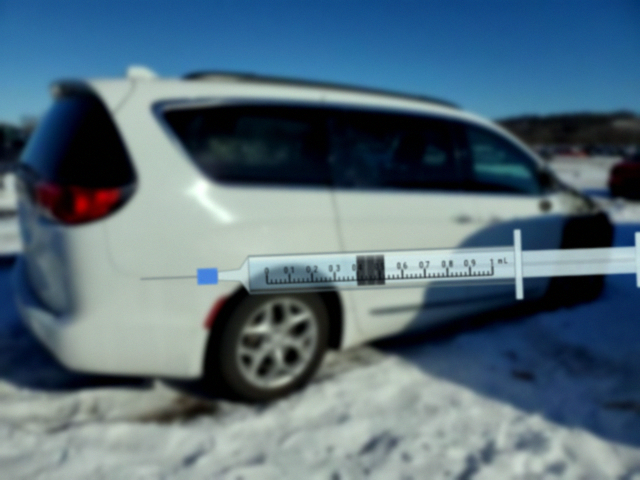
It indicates 0.4; mL
